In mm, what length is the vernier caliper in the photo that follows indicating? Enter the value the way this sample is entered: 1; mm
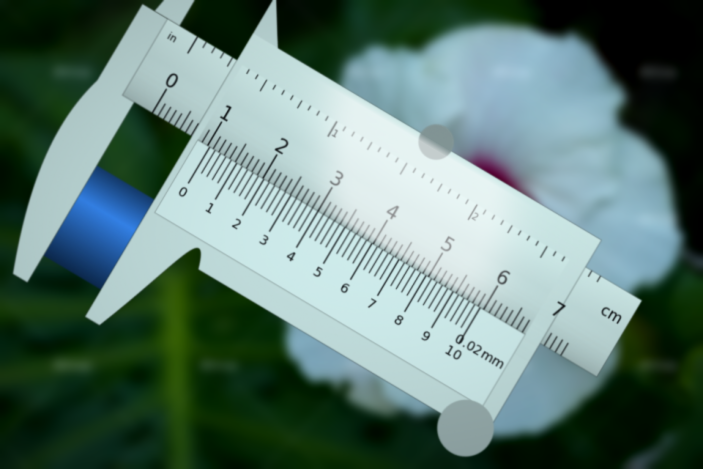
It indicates 10.4; mm
